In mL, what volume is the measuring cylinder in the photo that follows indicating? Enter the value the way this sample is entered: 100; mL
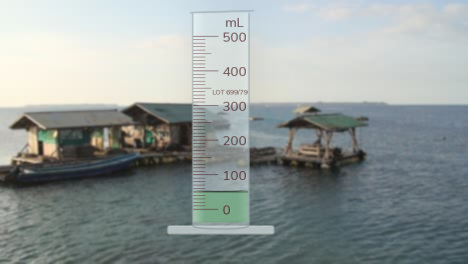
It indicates 50; mL
